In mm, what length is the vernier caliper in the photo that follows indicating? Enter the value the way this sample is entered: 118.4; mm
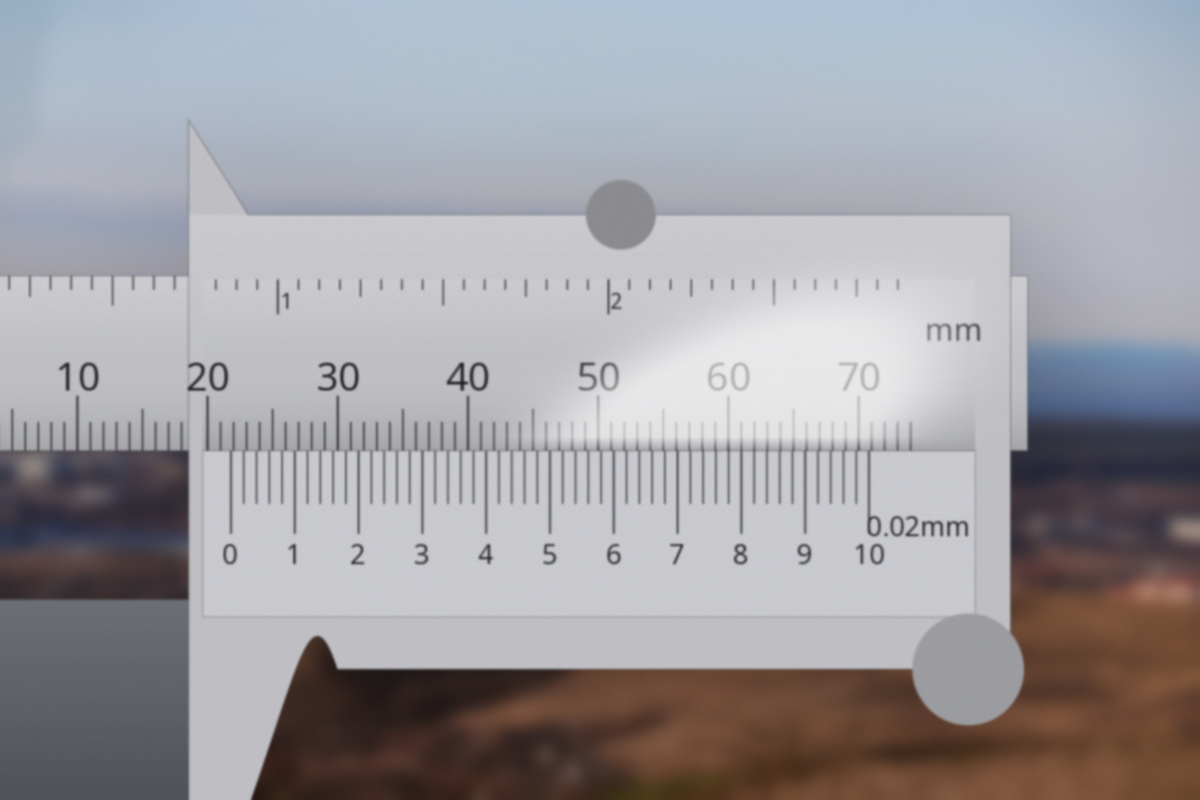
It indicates 21.8; mm
